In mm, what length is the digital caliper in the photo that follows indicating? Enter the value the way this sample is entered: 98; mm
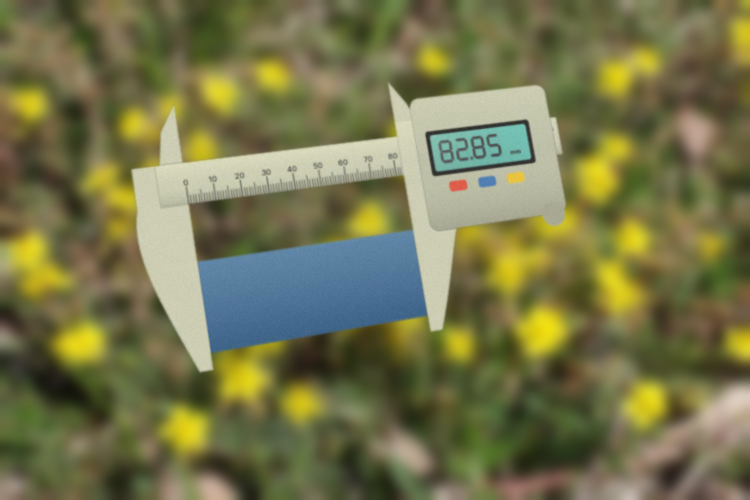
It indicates 82.85; mm
